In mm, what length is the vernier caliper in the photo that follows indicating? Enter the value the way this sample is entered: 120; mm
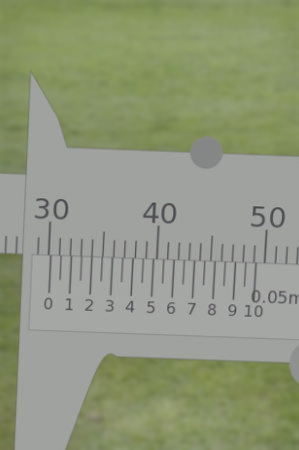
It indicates 30.2; mm
